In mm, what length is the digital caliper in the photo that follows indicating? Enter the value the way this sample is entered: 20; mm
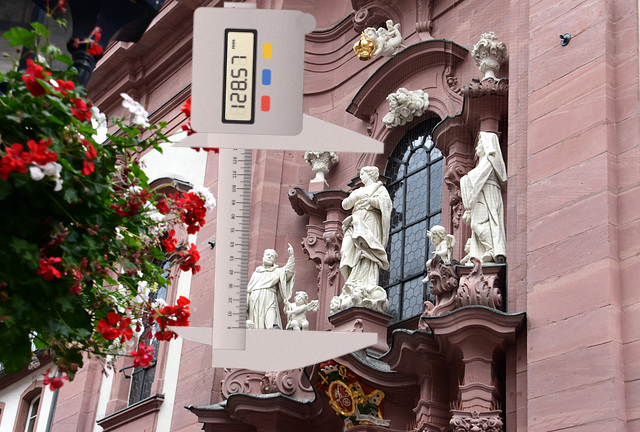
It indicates 128.57; mm
